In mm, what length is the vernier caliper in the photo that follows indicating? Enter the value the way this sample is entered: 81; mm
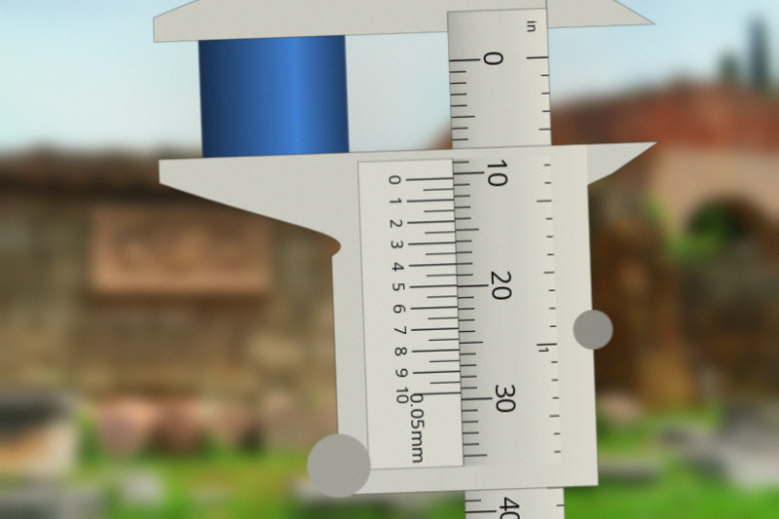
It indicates 10.4; mm
